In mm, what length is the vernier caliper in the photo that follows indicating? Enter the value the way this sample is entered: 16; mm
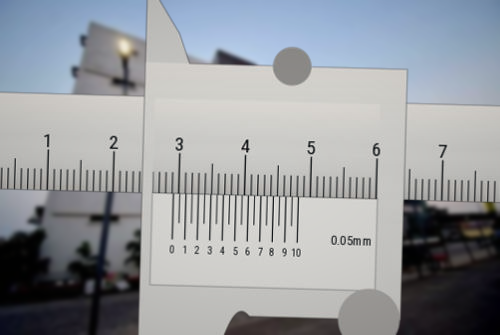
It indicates 29.2; mm
